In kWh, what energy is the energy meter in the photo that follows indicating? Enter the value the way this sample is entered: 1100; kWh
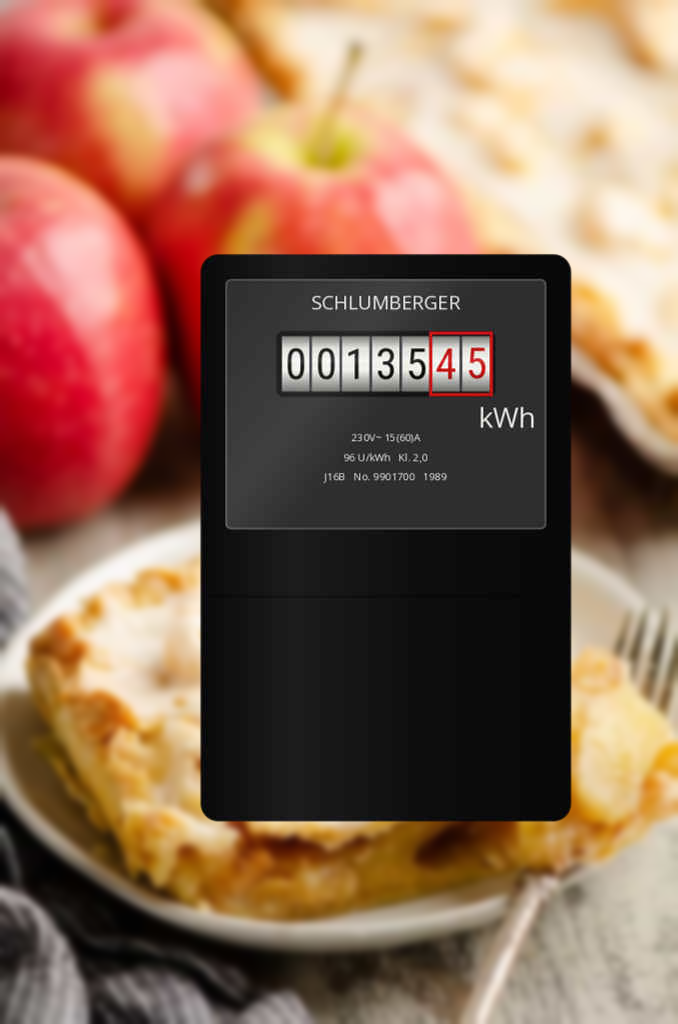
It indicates 135.45; kWh
